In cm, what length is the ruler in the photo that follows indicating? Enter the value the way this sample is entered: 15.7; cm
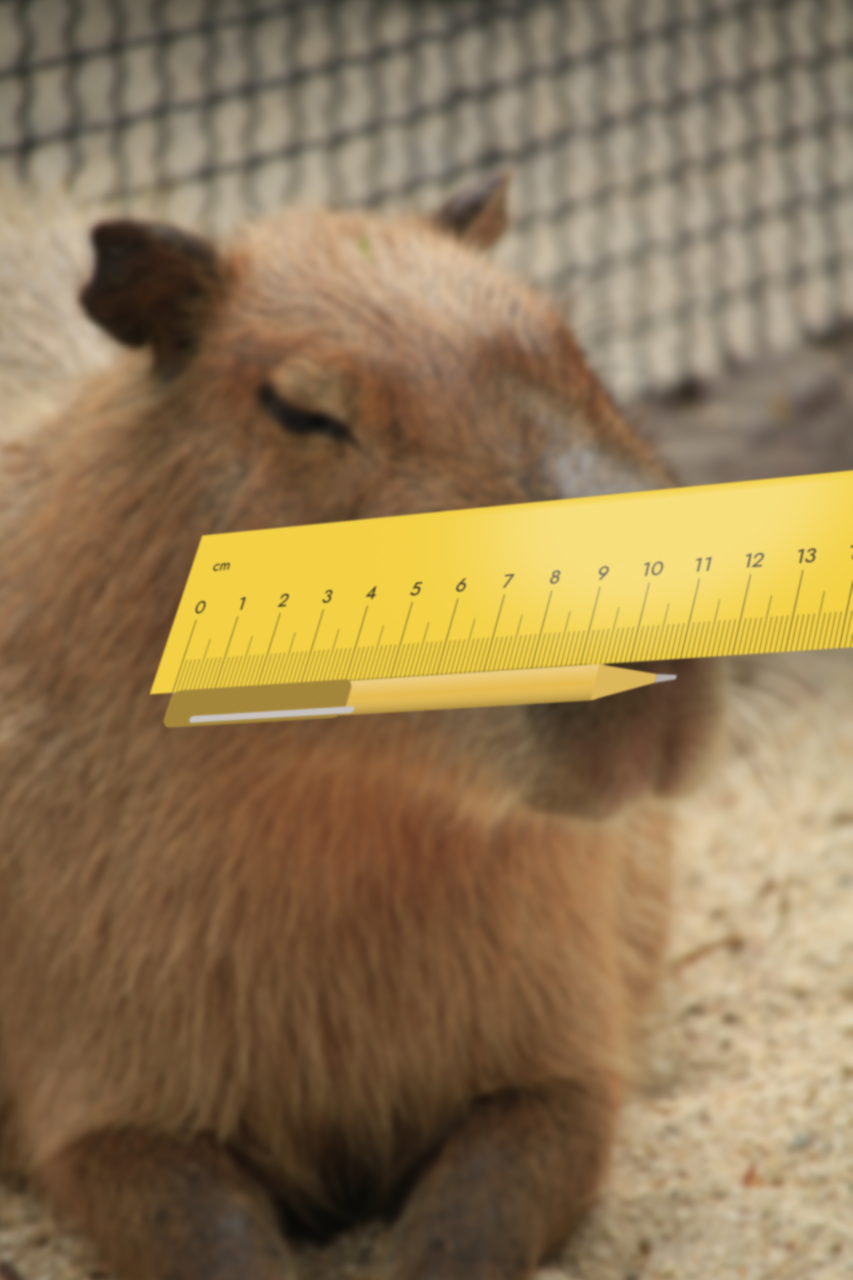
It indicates 11; cm
